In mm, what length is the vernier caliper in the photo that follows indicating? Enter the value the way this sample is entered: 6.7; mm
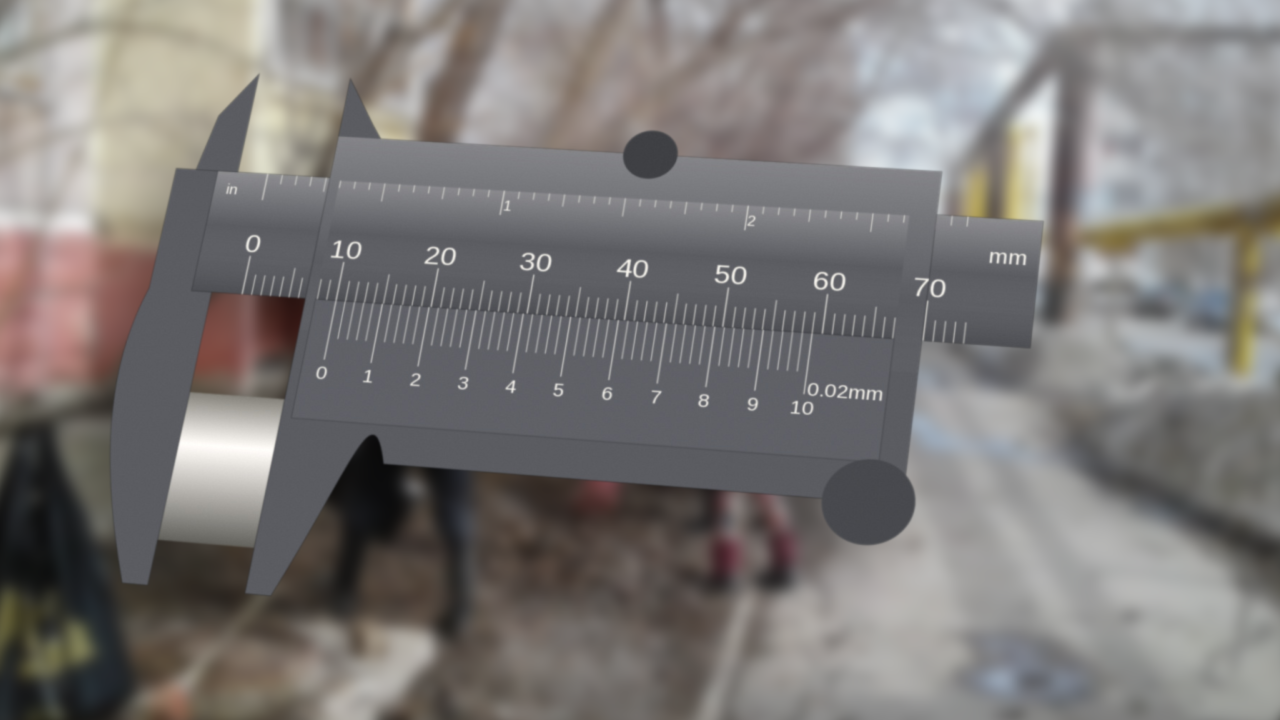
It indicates 10.0; mm
